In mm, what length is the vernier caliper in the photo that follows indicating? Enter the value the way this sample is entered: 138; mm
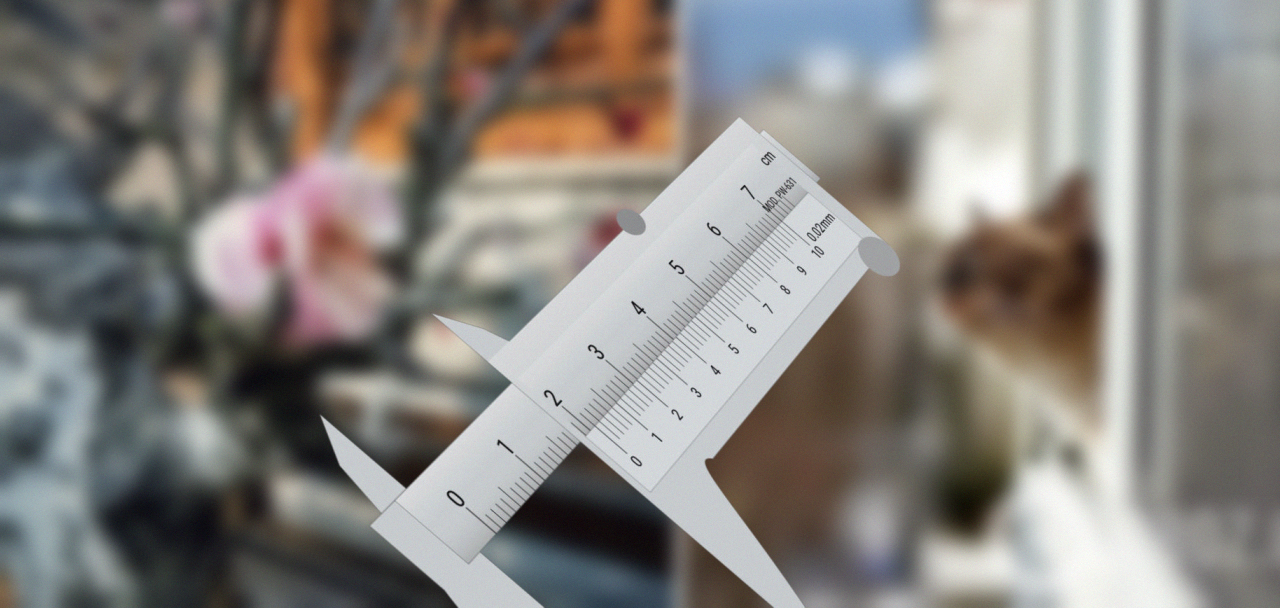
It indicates 21.0; mm
